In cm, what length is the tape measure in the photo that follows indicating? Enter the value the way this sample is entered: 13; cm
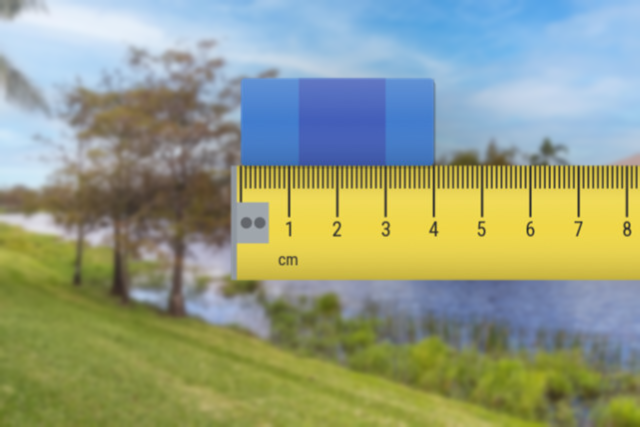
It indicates 4; cm
